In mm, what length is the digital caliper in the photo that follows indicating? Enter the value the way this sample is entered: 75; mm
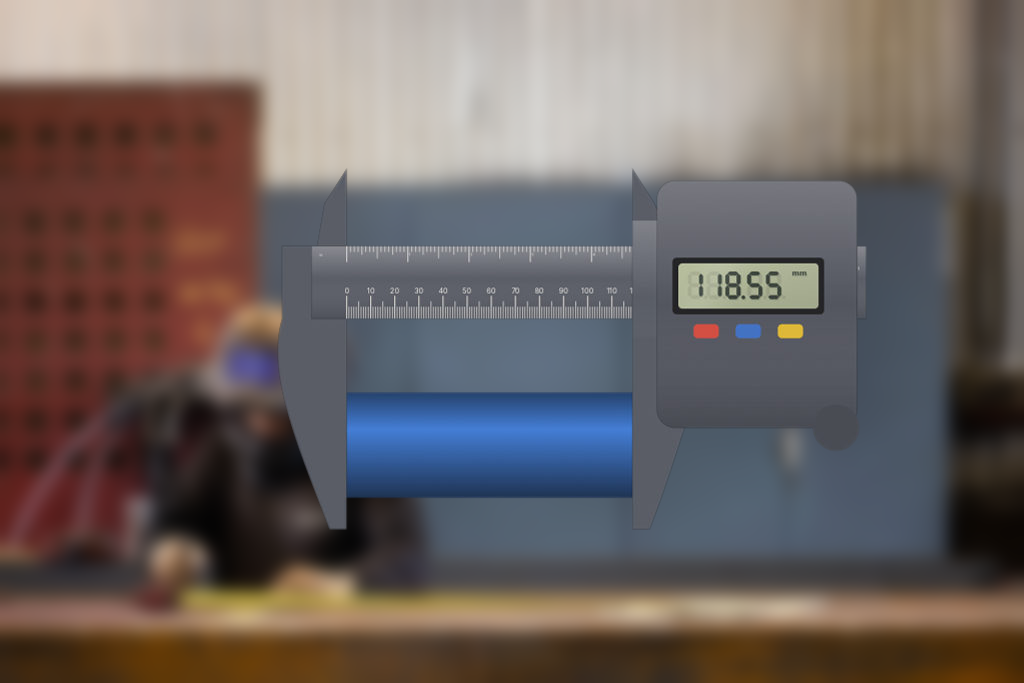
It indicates 118.55; mm
